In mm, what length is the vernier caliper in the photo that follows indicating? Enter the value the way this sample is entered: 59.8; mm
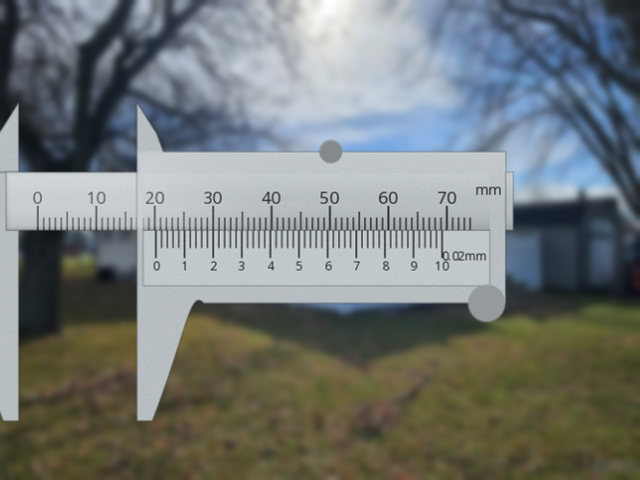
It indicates 20.2; mm
